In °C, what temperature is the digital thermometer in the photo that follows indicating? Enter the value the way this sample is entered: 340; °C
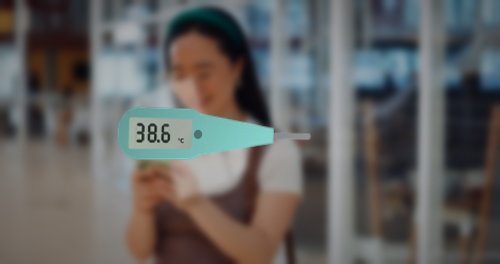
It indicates 38.6; °C
